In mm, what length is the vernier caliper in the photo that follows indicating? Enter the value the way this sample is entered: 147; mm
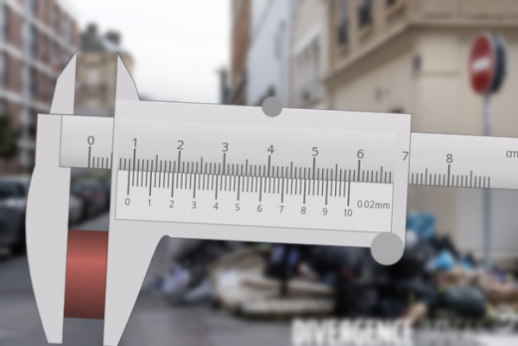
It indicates 9.0; mm
